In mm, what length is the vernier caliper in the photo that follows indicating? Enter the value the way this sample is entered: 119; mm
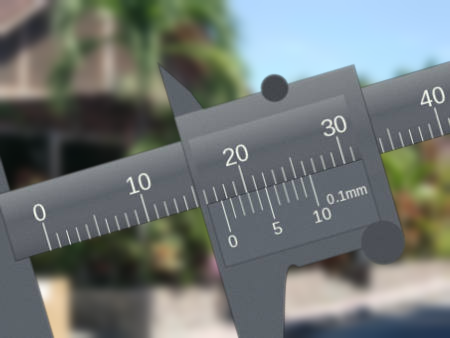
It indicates 17.4; mm
